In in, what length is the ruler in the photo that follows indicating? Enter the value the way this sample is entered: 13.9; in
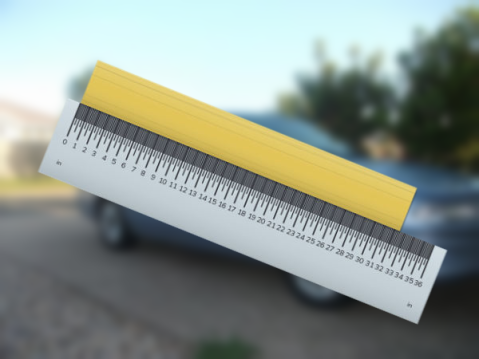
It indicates 32.5; in
